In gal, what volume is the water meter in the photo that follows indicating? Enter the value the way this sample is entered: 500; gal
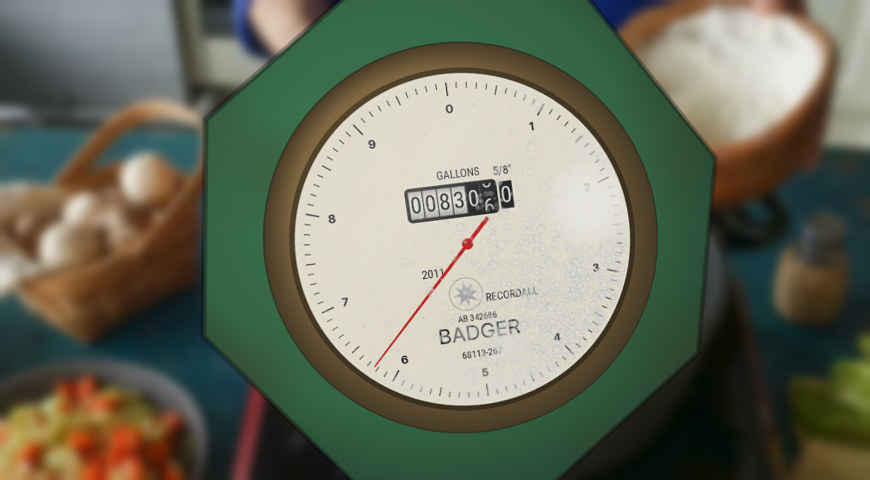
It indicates 83056.2; gal
